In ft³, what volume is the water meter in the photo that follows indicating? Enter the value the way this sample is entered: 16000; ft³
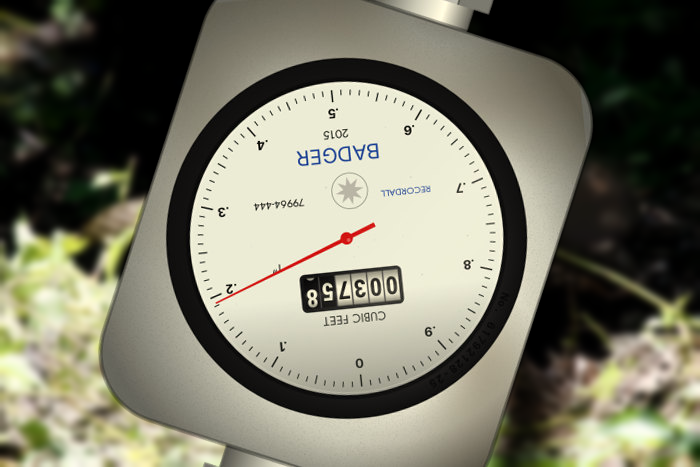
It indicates 3758.19; ft³
